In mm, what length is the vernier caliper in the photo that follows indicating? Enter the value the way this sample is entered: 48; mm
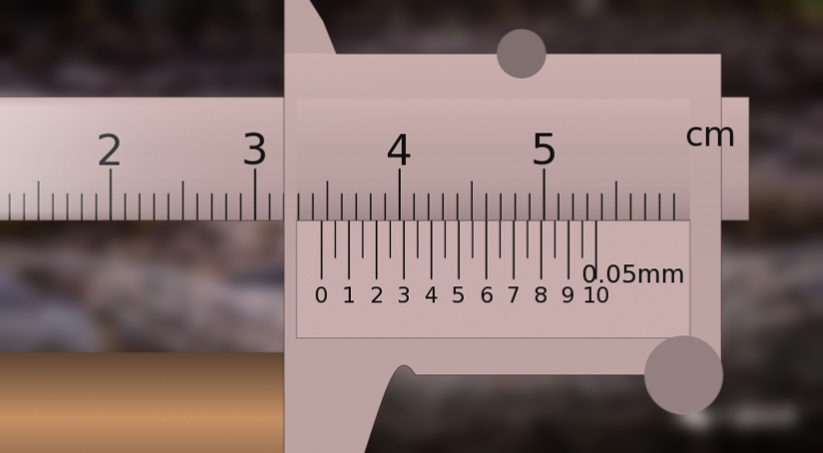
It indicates 34.6; mm
